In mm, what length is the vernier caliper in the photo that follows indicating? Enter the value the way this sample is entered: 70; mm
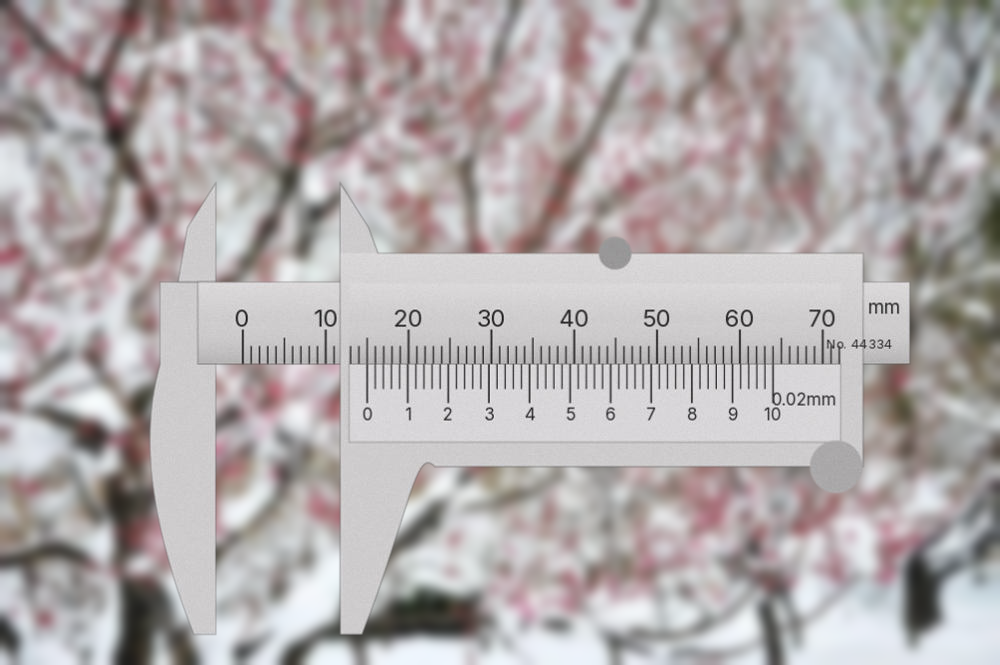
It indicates 15.0; mm
